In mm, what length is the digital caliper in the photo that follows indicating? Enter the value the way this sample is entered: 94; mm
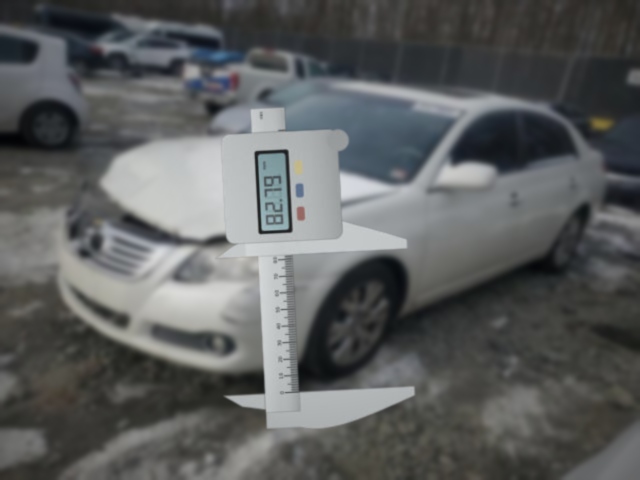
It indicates 82.79; mm
